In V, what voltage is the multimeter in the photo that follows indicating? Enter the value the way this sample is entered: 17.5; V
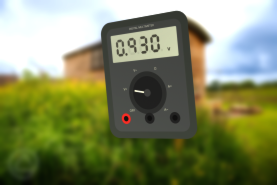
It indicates 0.930; V
